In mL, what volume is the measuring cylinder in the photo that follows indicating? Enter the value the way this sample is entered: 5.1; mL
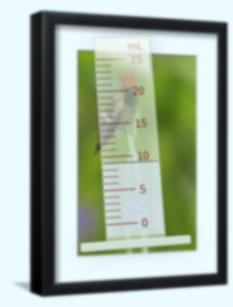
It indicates 9; mL
